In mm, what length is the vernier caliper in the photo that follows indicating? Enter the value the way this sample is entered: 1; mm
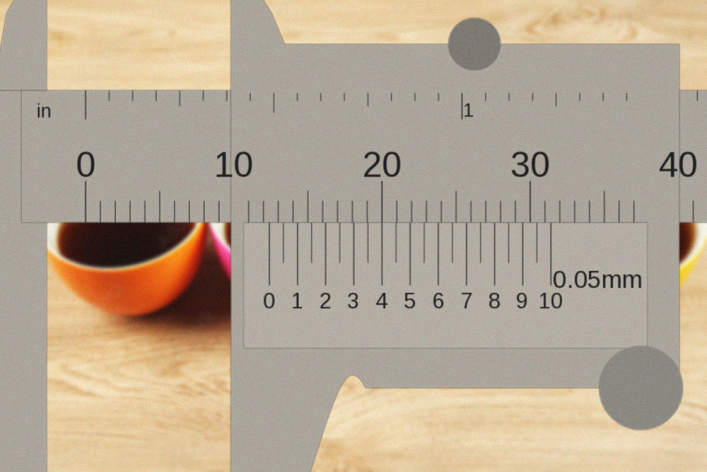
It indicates 12.4; mm
